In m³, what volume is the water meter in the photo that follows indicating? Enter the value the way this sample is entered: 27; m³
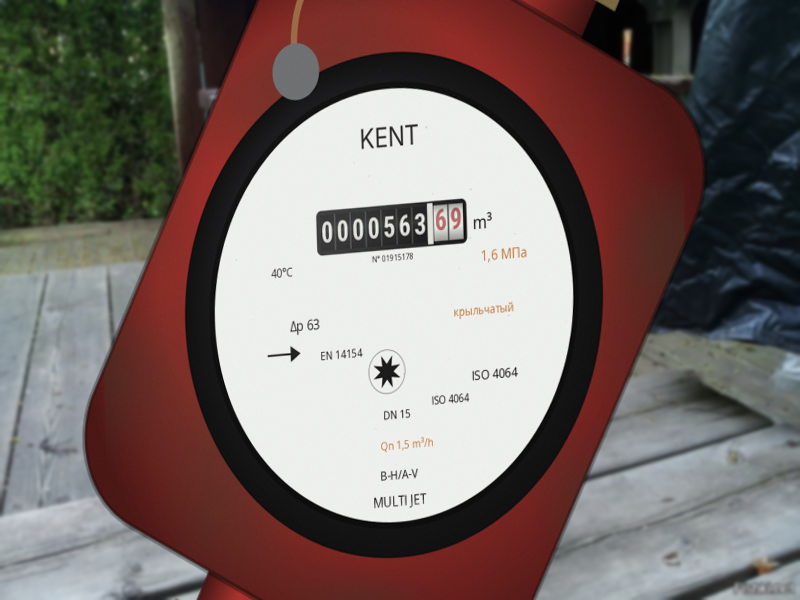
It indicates 563.69; m³
